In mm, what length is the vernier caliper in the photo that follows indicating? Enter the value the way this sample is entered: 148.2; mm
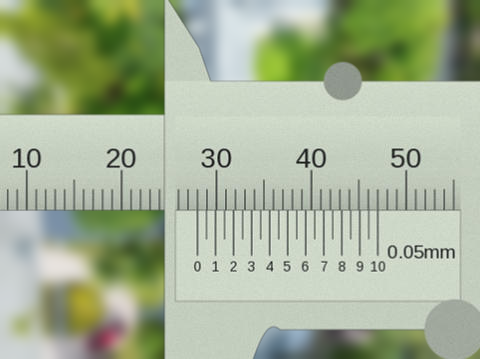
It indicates 28.0; mm
